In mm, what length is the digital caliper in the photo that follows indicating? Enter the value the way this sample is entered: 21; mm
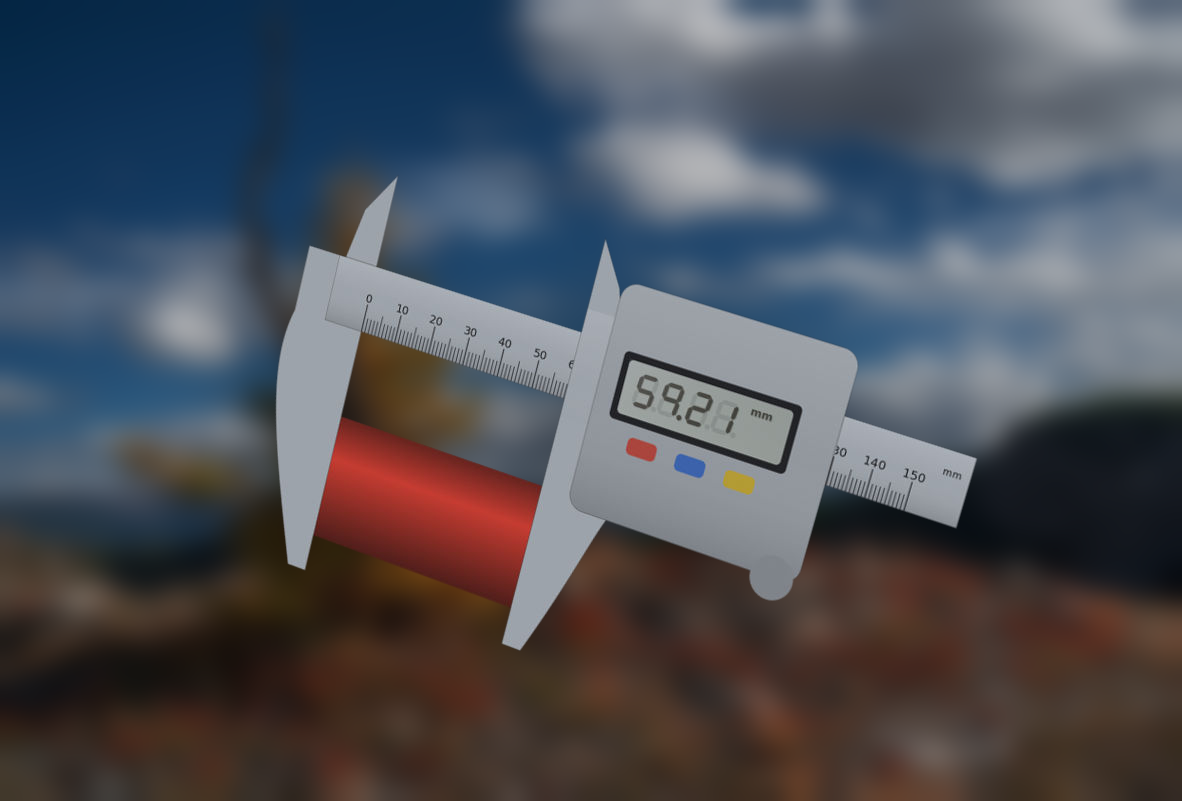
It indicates 59.21; mm
